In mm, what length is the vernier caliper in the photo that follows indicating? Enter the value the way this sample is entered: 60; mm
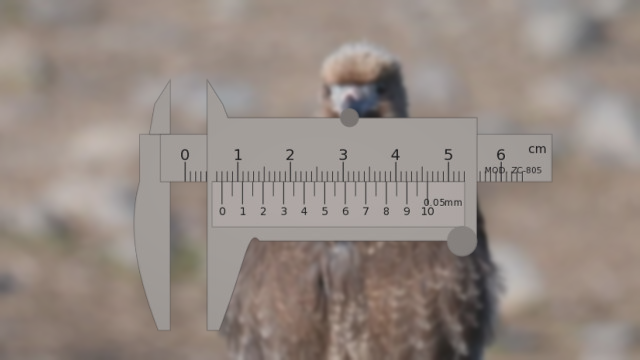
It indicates 7.0; mm
